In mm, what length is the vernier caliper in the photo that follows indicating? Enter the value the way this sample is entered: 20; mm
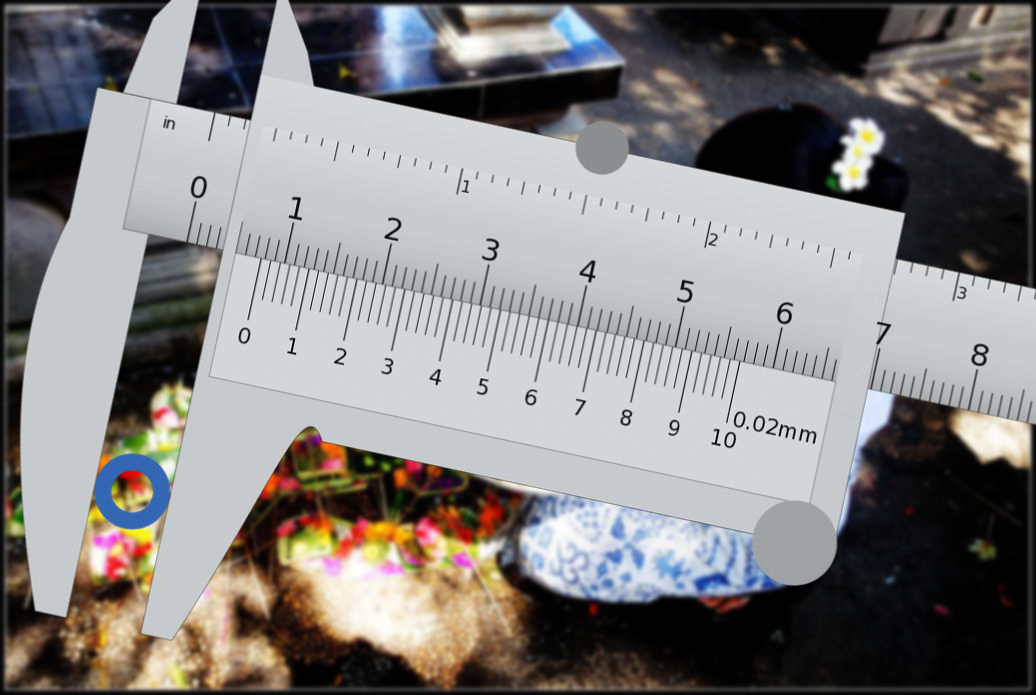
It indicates 7.6; mm
